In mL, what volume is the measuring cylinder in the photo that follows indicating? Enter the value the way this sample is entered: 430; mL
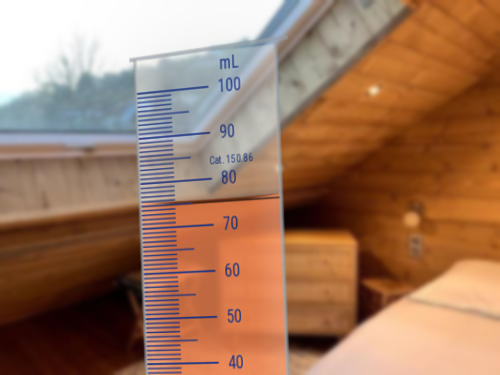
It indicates 75; mL
